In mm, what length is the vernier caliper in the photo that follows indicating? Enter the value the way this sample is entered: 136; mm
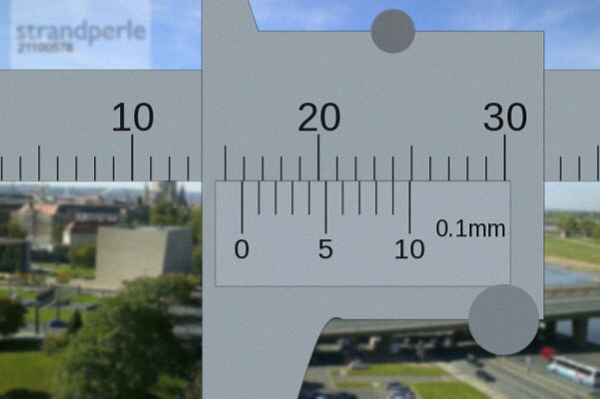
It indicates 15.9; mm
